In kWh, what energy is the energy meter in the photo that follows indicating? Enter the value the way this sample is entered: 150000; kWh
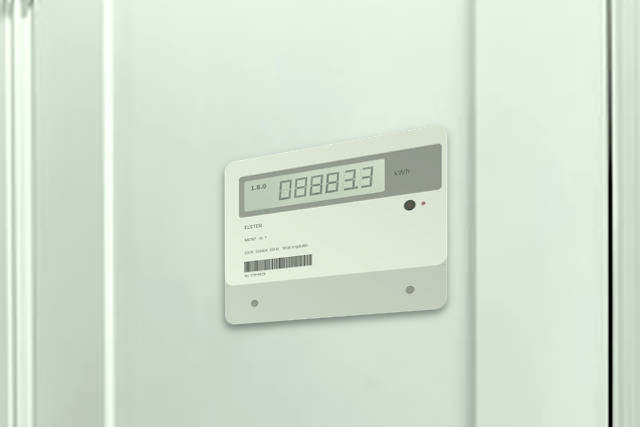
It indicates 8883.3; kWh
